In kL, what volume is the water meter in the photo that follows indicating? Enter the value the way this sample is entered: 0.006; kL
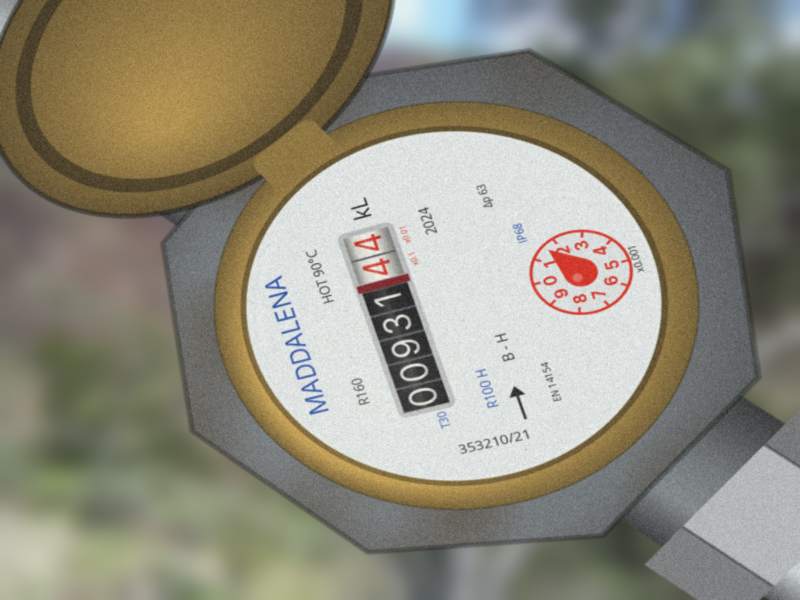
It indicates 931.441; kL
